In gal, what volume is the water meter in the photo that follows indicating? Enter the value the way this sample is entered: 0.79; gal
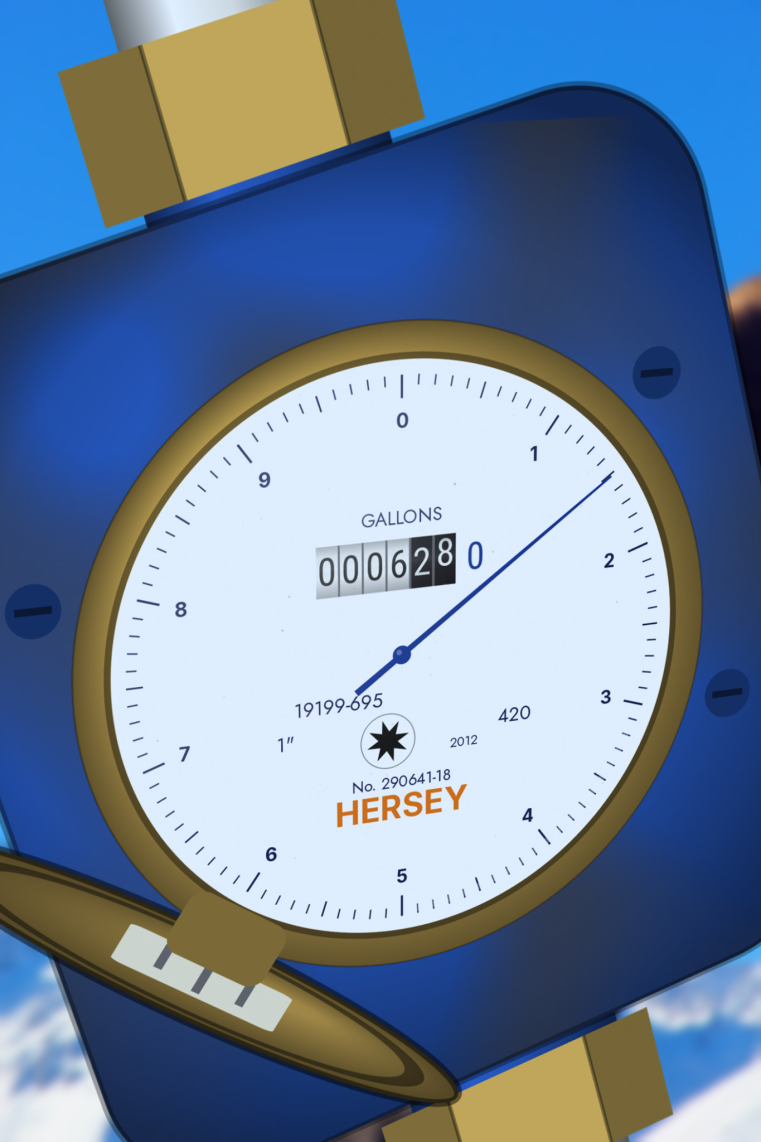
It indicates 6281.5; gal
